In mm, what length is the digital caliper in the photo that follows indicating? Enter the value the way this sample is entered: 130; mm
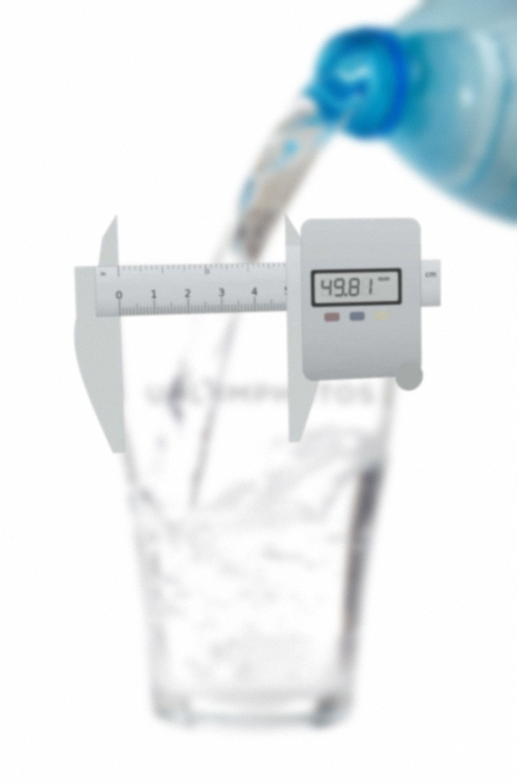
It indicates 49.81; mm
